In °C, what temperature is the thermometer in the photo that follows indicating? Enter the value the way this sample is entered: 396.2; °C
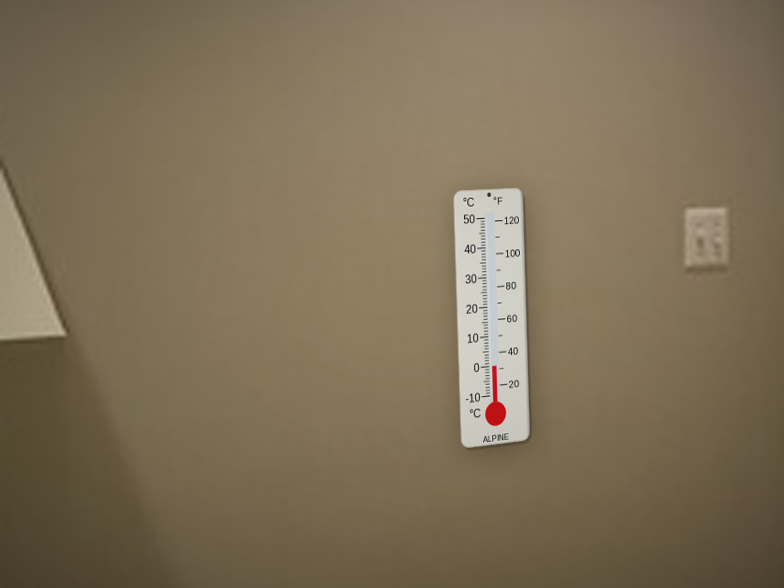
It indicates 0; °C
